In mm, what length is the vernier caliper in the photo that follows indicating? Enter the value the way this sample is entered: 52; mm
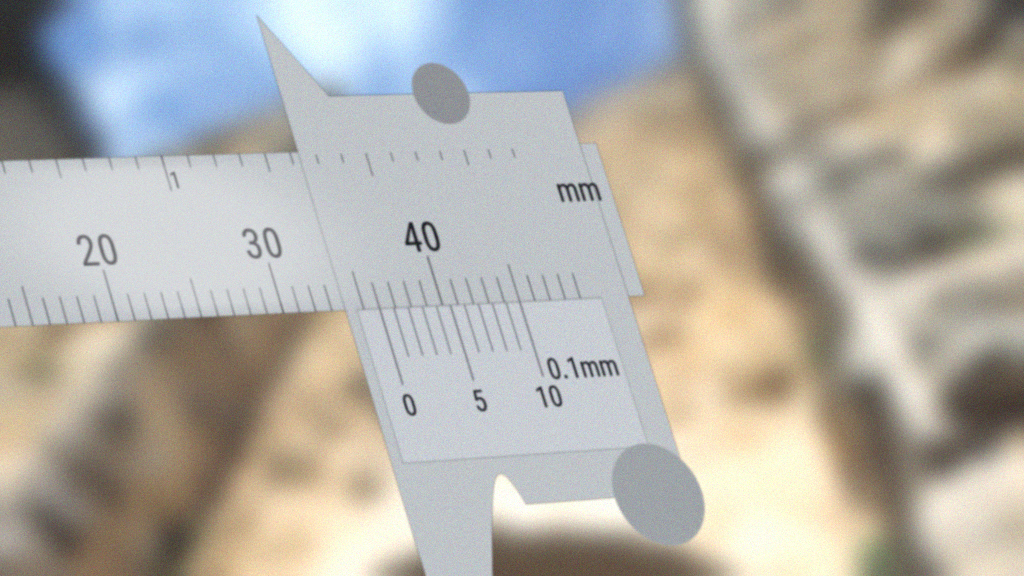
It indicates 36.0; mm
